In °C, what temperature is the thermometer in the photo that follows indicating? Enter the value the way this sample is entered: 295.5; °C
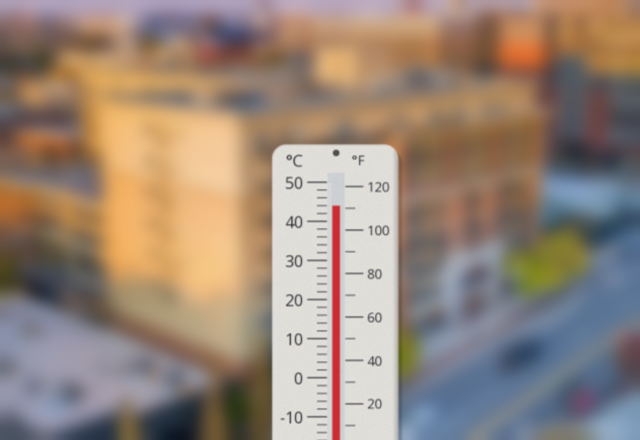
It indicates 44; °C
